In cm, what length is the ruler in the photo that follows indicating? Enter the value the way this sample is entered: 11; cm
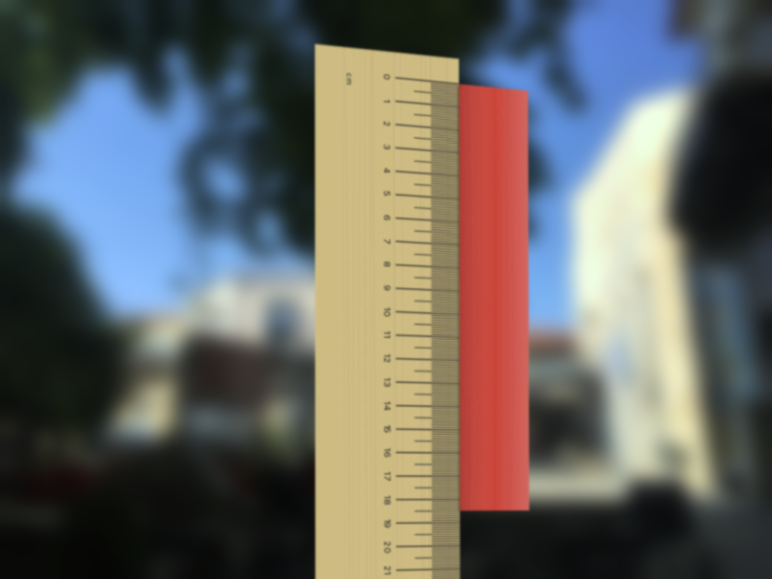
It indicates 18.5; cm
